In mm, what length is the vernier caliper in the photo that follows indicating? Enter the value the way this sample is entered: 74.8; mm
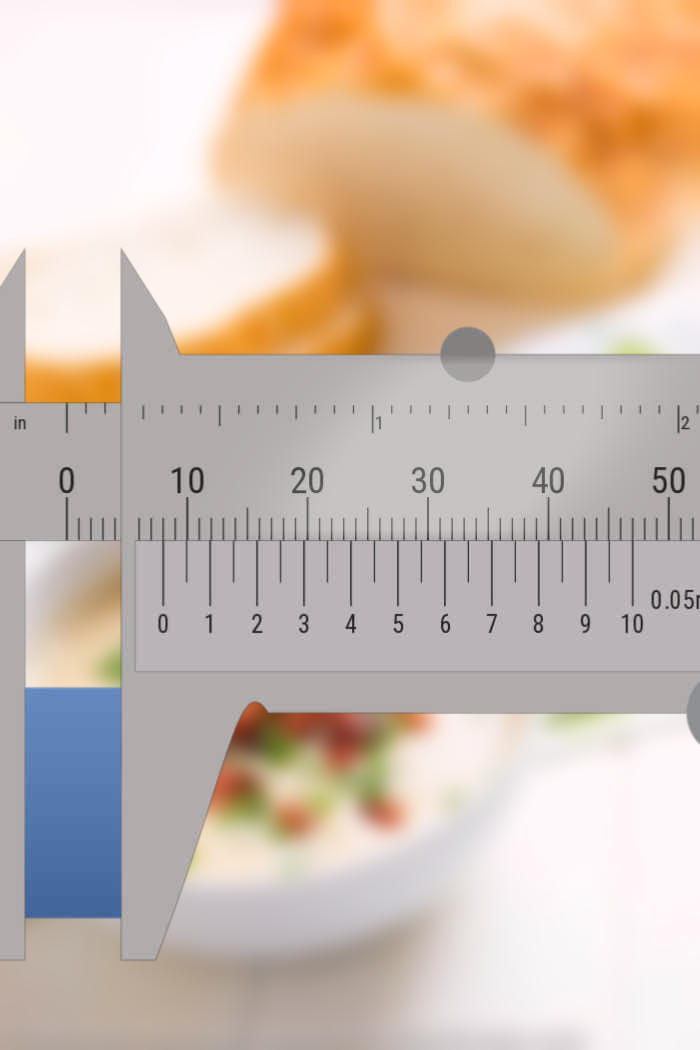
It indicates 8.0; mm
